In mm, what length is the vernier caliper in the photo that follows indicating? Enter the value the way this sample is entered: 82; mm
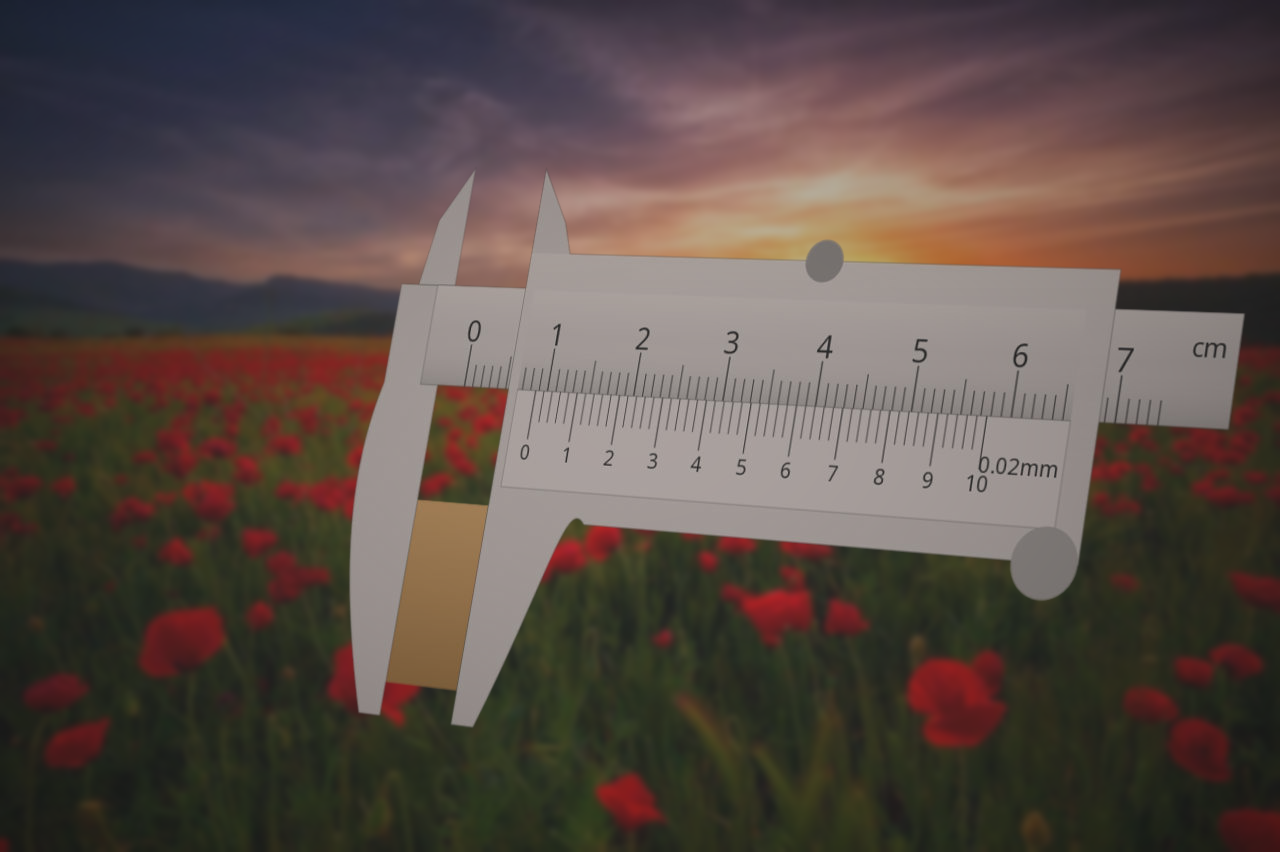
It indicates 8.6; mm
